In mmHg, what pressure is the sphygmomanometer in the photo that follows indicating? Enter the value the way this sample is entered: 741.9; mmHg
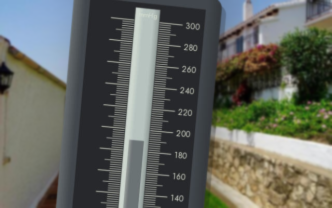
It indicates 190; mmHg
